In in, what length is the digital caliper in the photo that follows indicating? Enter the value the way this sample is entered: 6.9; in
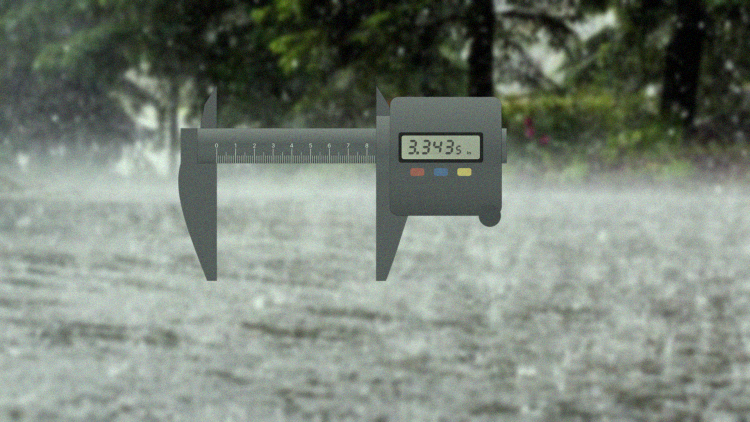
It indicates 3.3435; in
